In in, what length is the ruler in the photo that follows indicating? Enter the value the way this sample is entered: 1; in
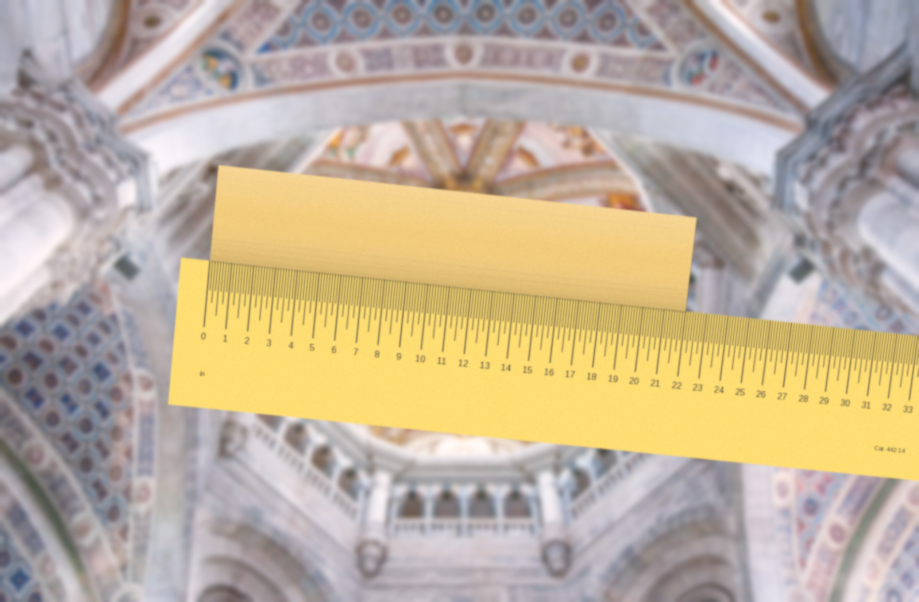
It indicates 22; in
